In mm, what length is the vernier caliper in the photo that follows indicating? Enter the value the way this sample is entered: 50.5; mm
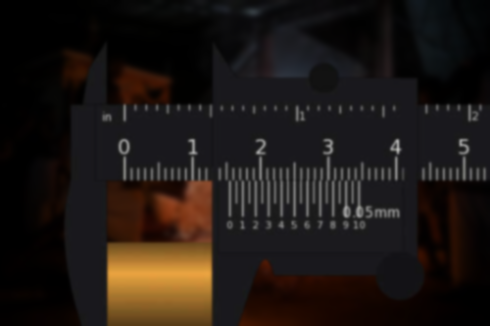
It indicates 15.5; mm
